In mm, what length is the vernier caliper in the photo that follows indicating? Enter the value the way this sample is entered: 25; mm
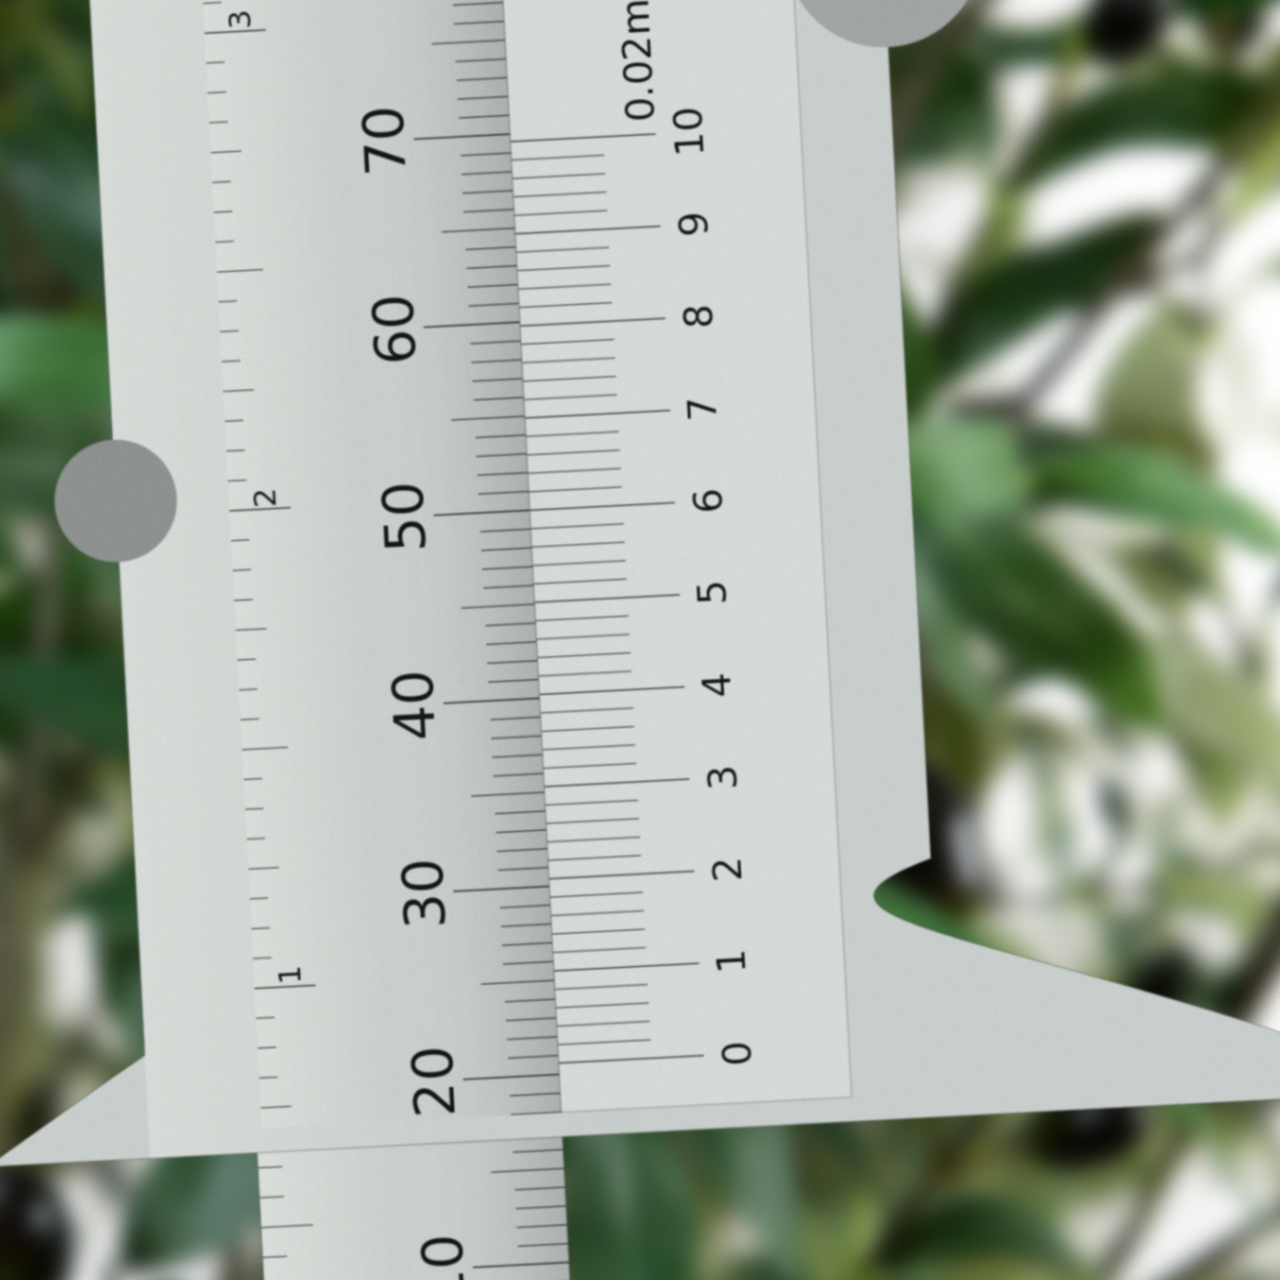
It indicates 20.6; mm
